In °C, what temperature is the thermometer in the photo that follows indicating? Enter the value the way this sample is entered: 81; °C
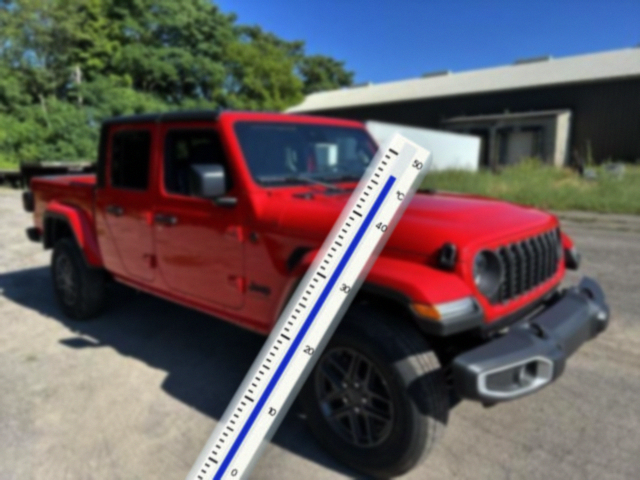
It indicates 47; °C
